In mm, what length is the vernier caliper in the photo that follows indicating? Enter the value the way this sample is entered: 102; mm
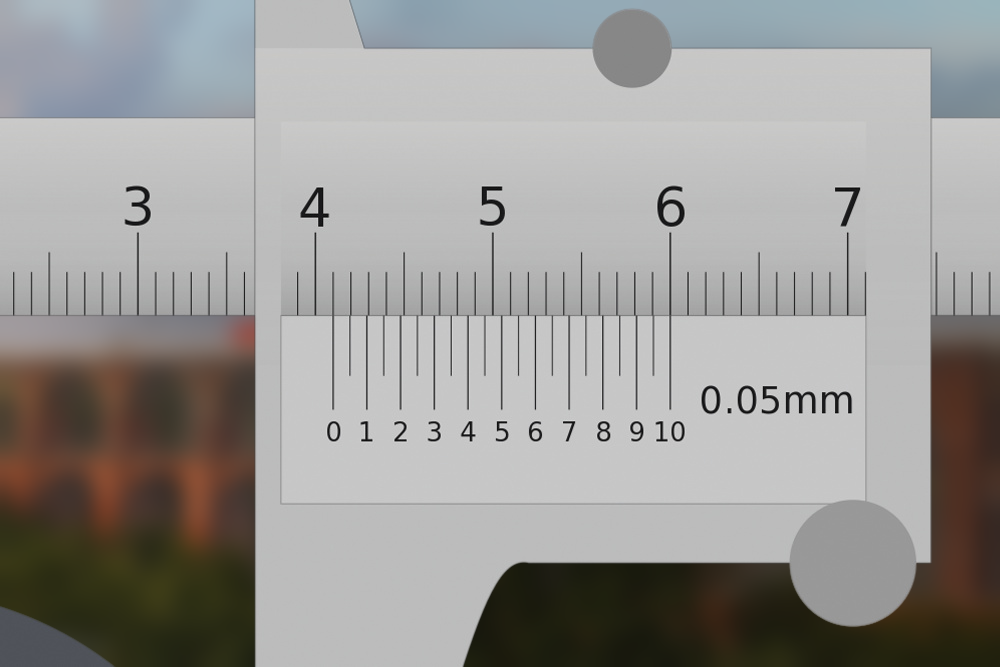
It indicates 41.0; mm
